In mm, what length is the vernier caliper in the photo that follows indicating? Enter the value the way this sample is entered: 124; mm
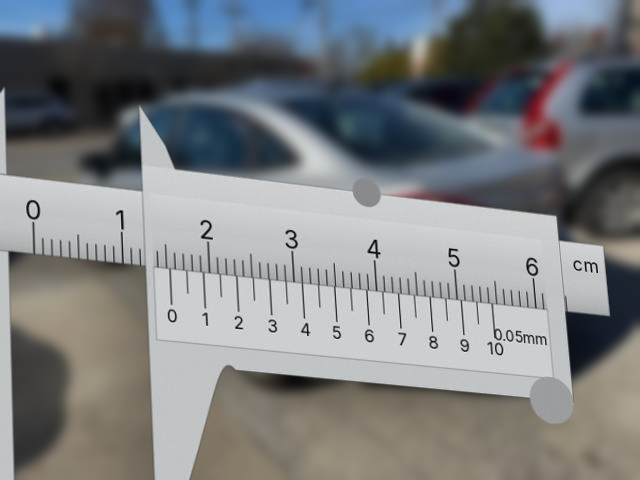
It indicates 15.4; mm
